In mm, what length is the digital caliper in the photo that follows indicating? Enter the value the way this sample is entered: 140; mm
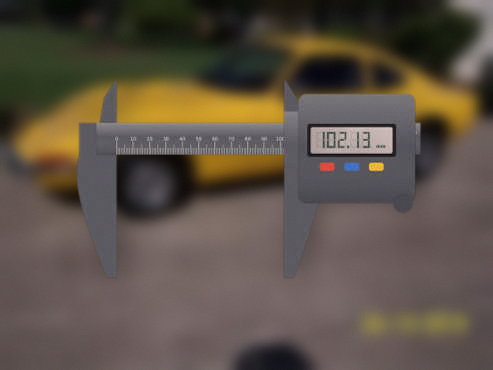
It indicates 102.13; mm
